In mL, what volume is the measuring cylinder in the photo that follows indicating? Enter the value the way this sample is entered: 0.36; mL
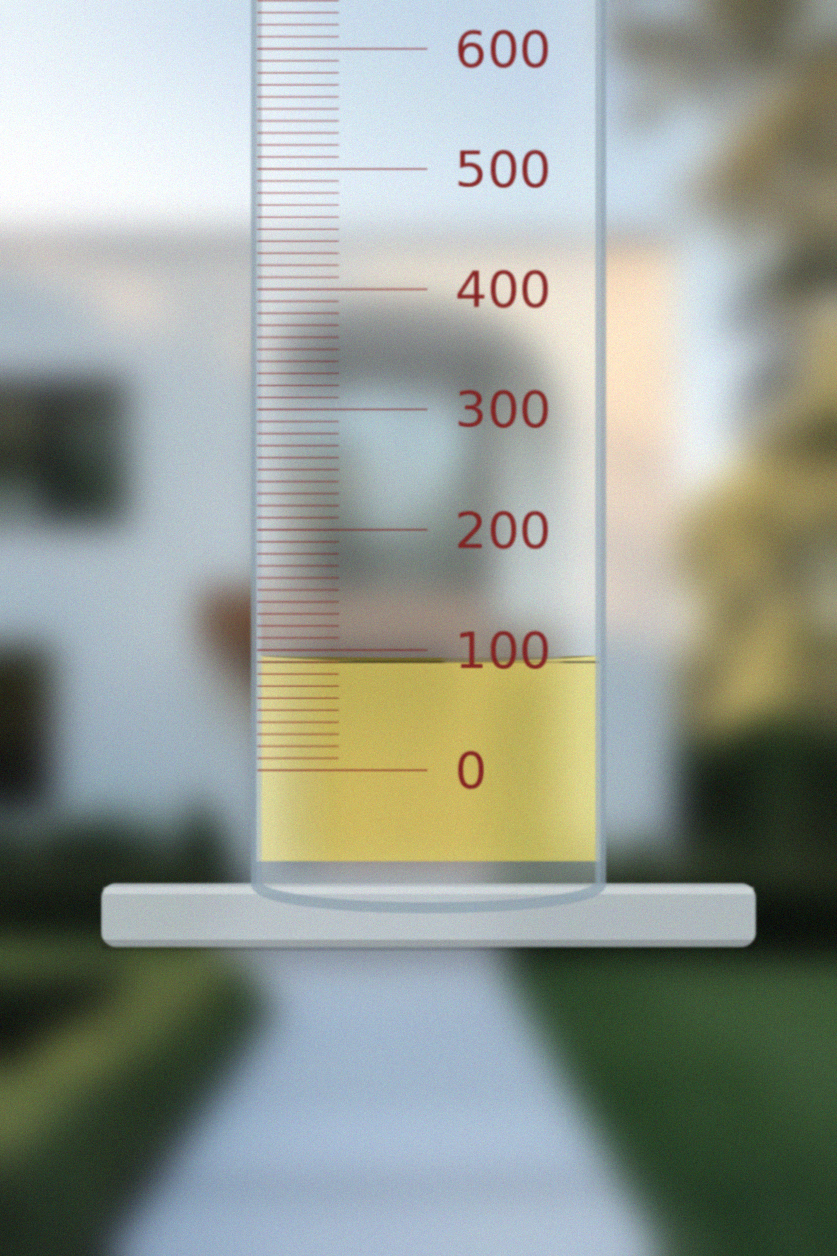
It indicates 90; mL
